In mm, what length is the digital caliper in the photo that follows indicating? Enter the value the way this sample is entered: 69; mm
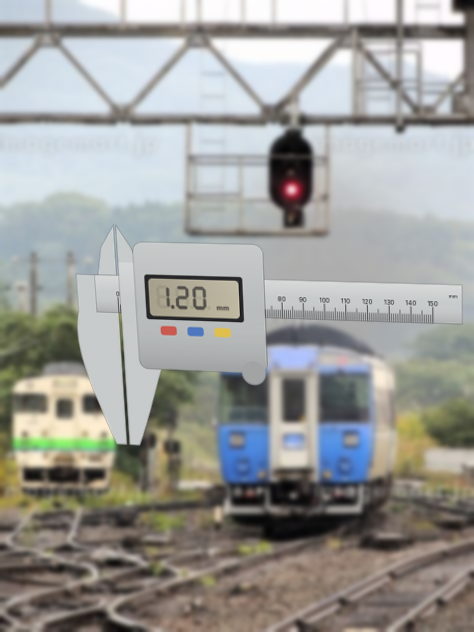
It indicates 1.20; mm
